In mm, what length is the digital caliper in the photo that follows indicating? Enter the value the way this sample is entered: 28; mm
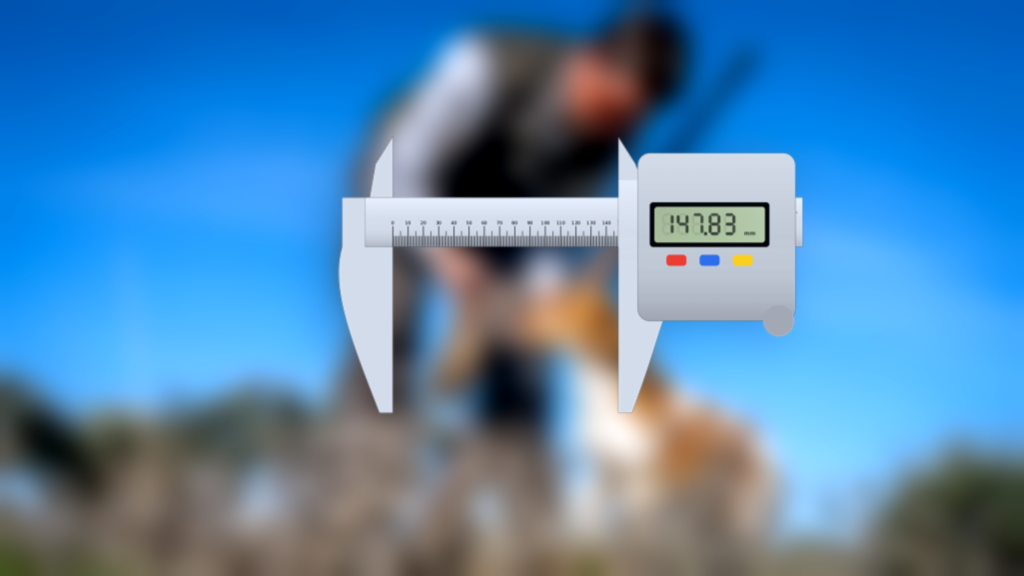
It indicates 147.83; mm
